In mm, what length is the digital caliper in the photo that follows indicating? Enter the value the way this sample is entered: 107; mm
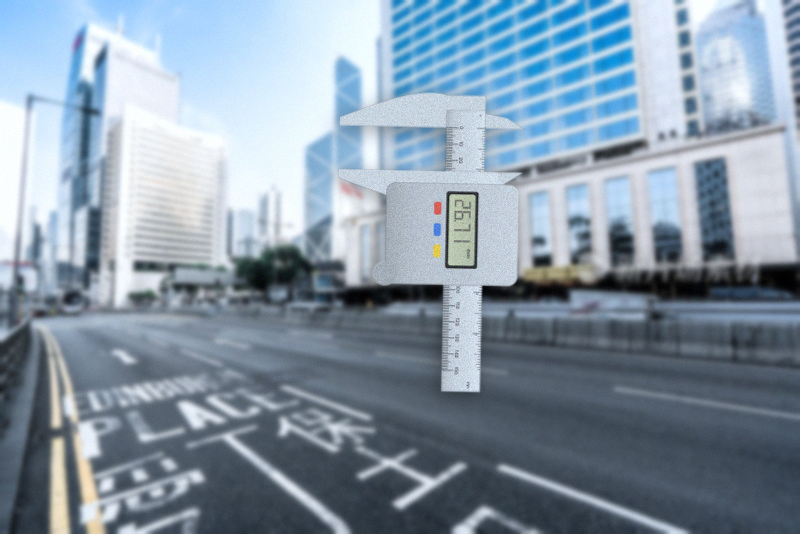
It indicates 26.71; mm
